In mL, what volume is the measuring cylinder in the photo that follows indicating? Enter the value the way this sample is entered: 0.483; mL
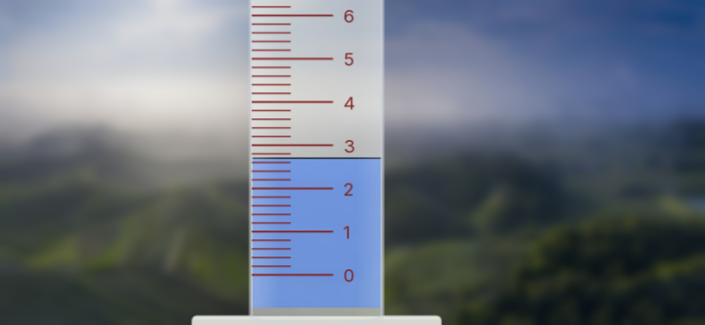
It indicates 2.7; mL
